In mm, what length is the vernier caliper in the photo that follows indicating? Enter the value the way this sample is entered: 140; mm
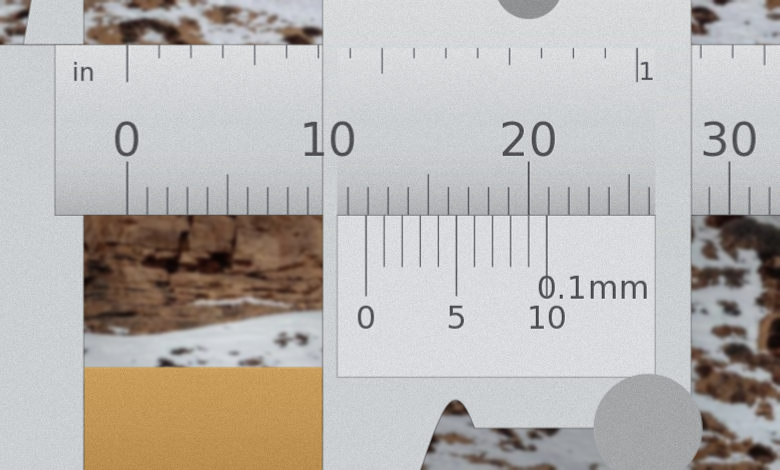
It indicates 11.9; mm
